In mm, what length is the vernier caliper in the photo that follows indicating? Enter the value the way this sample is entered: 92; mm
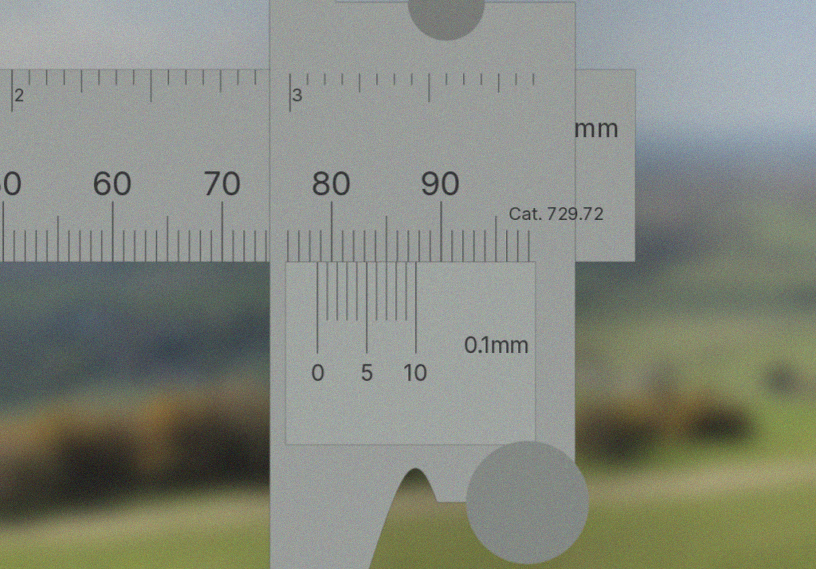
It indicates 78.7; mm
